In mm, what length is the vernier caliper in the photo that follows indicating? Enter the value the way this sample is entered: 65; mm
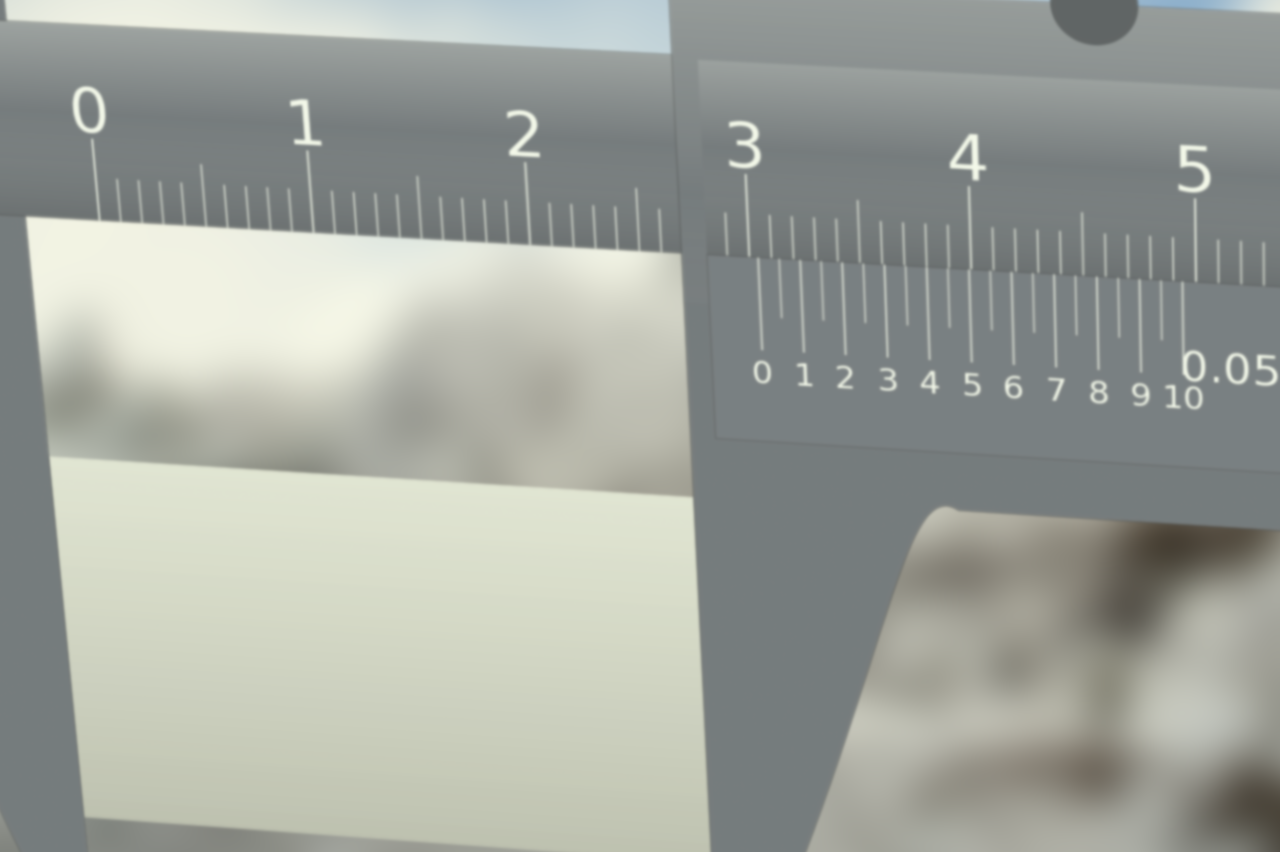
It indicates 30.4; mm
